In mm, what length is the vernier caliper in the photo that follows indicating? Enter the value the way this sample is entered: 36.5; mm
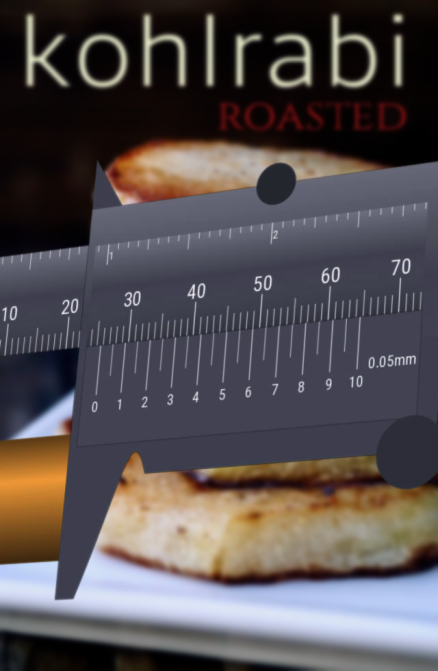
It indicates 25.6; mm
